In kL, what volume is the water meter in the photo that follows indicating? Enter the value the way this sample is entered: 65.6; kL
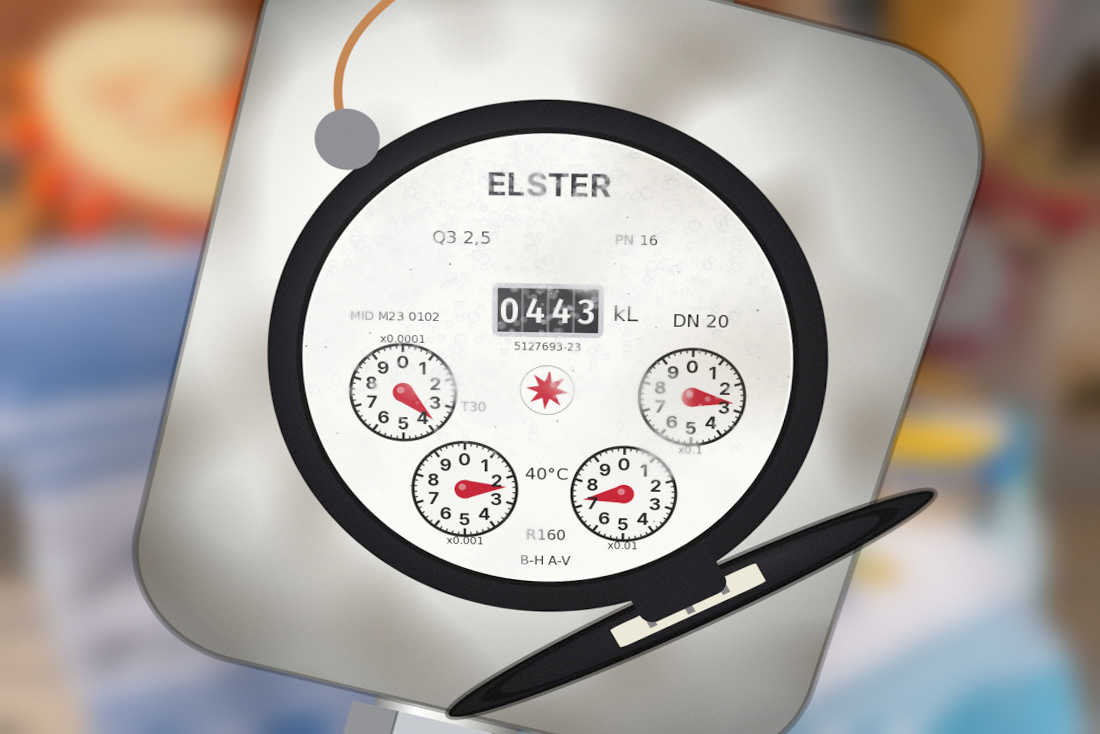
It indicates 443.2723; kL
